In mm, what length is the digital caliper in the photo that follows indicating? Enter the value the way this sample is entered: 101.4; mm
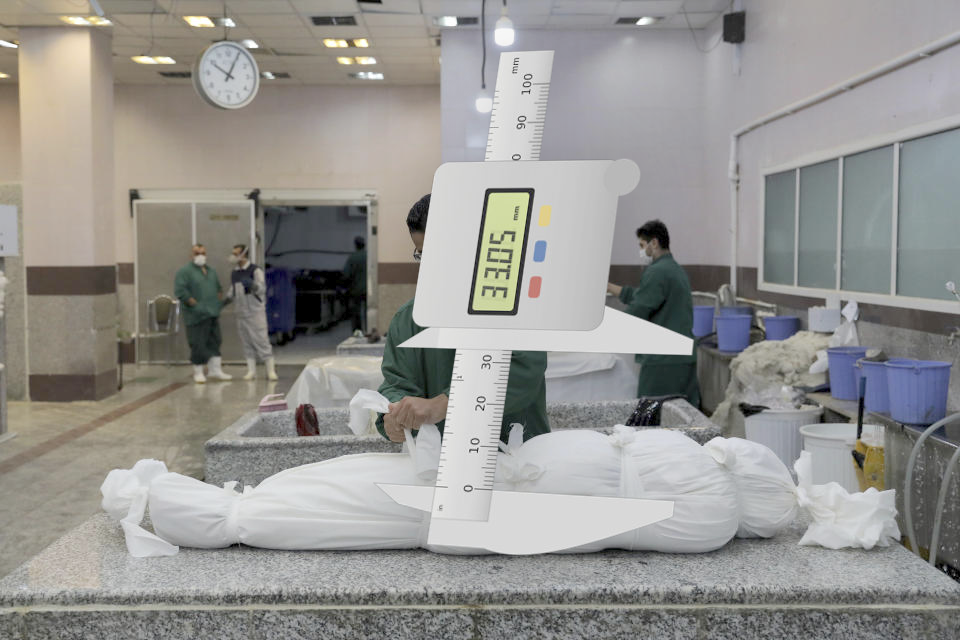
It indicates 33.05; mm
